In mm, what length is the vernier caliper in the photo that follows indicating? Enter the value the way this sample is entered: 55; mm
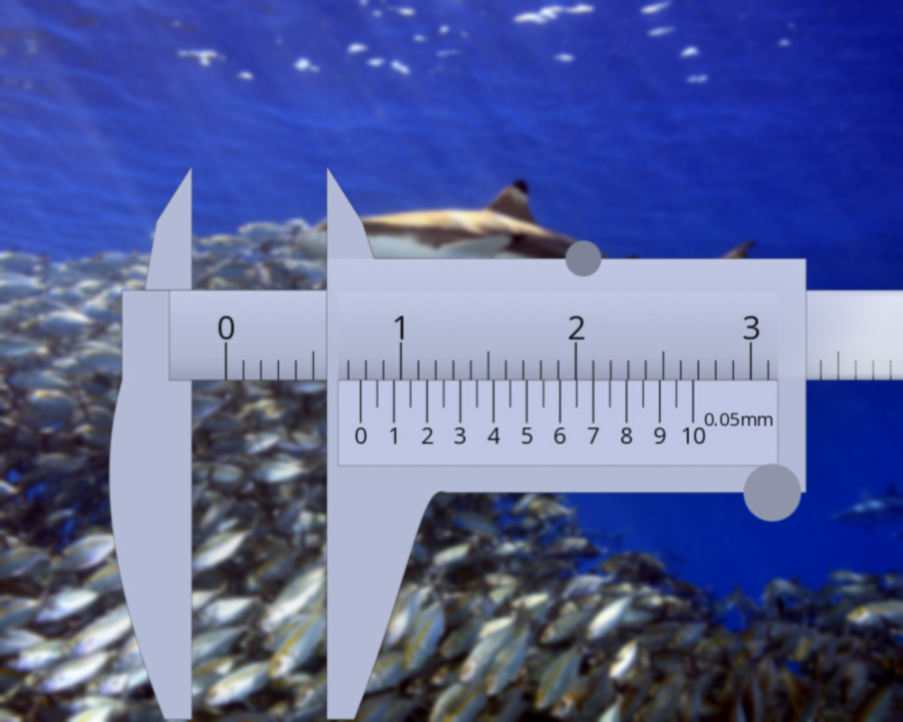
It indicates 7.7; mm
